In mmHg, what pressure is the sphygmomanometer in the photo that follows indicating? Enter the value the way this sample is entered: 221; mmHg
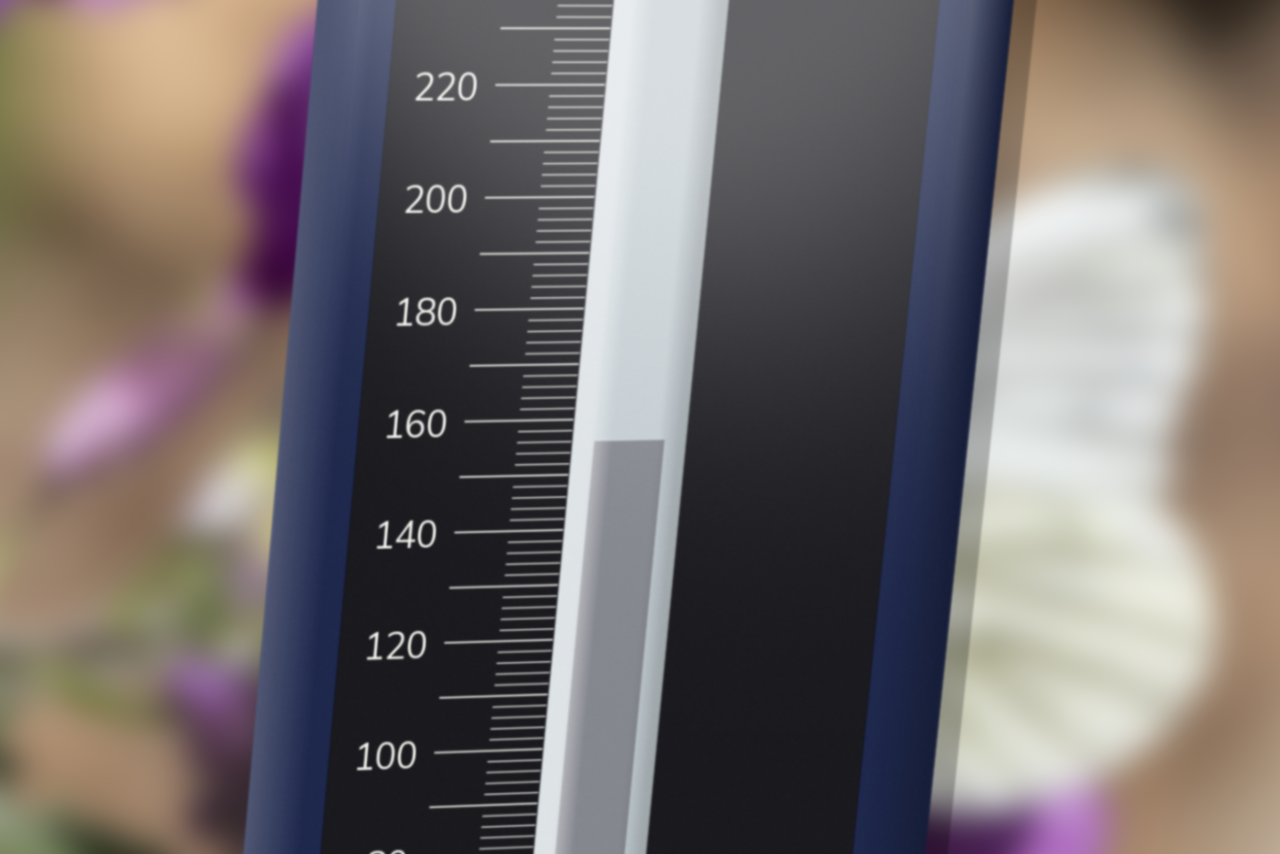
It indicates 156; mmHg
